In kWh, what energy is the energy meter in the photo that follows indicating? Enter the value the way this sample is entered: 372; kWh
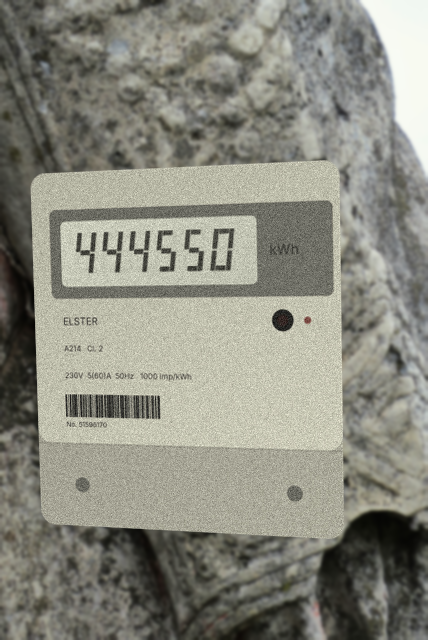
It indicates 444550; kWh
